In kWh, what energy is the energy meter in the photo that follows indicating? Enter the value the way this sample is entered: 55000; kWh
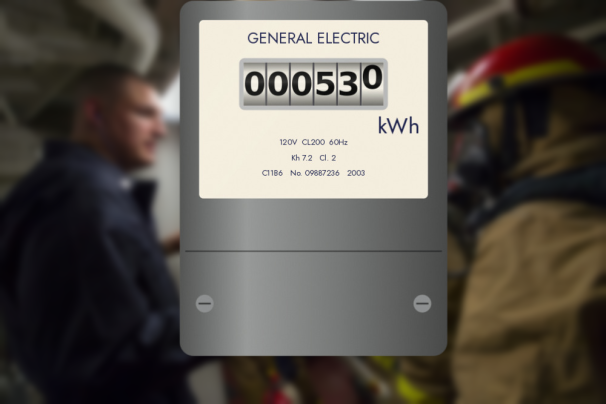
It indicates 530; kWh
